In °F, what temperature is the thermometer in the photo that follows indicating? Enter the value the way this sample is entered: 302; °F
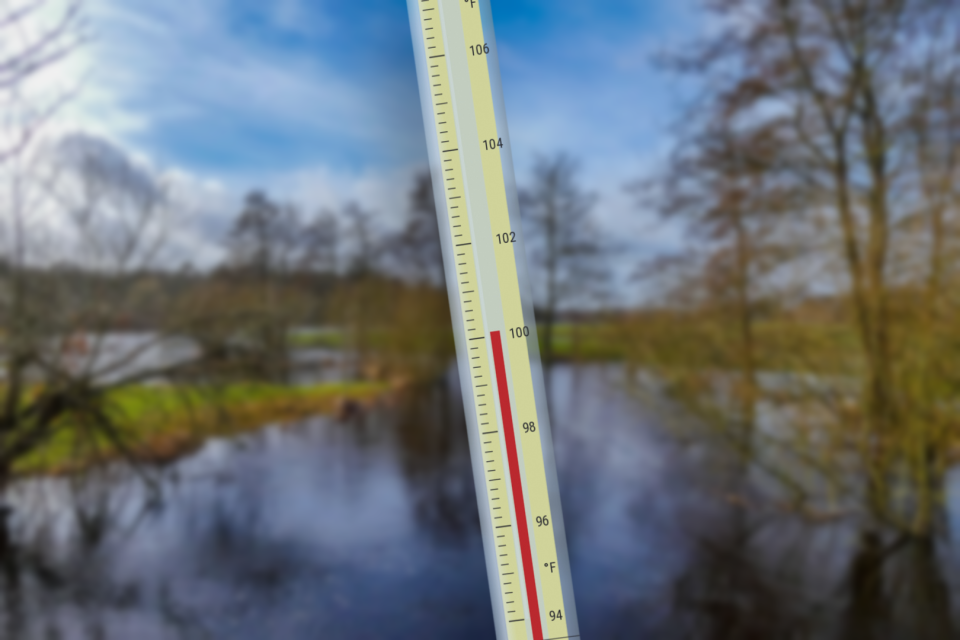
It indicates 100.1; °F
